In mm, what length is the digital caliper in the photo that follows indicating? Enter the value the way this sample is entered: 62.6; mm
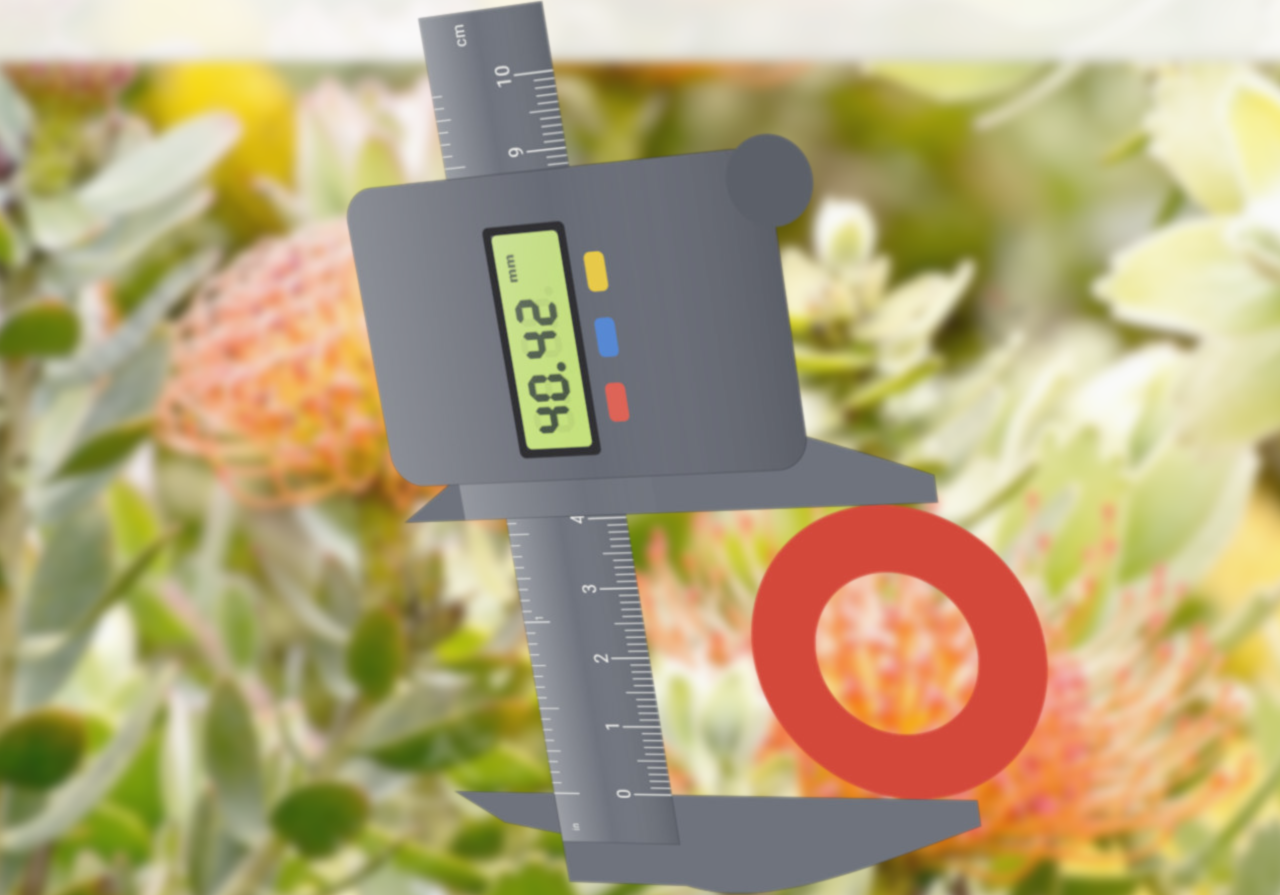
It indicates 40.42; mm
